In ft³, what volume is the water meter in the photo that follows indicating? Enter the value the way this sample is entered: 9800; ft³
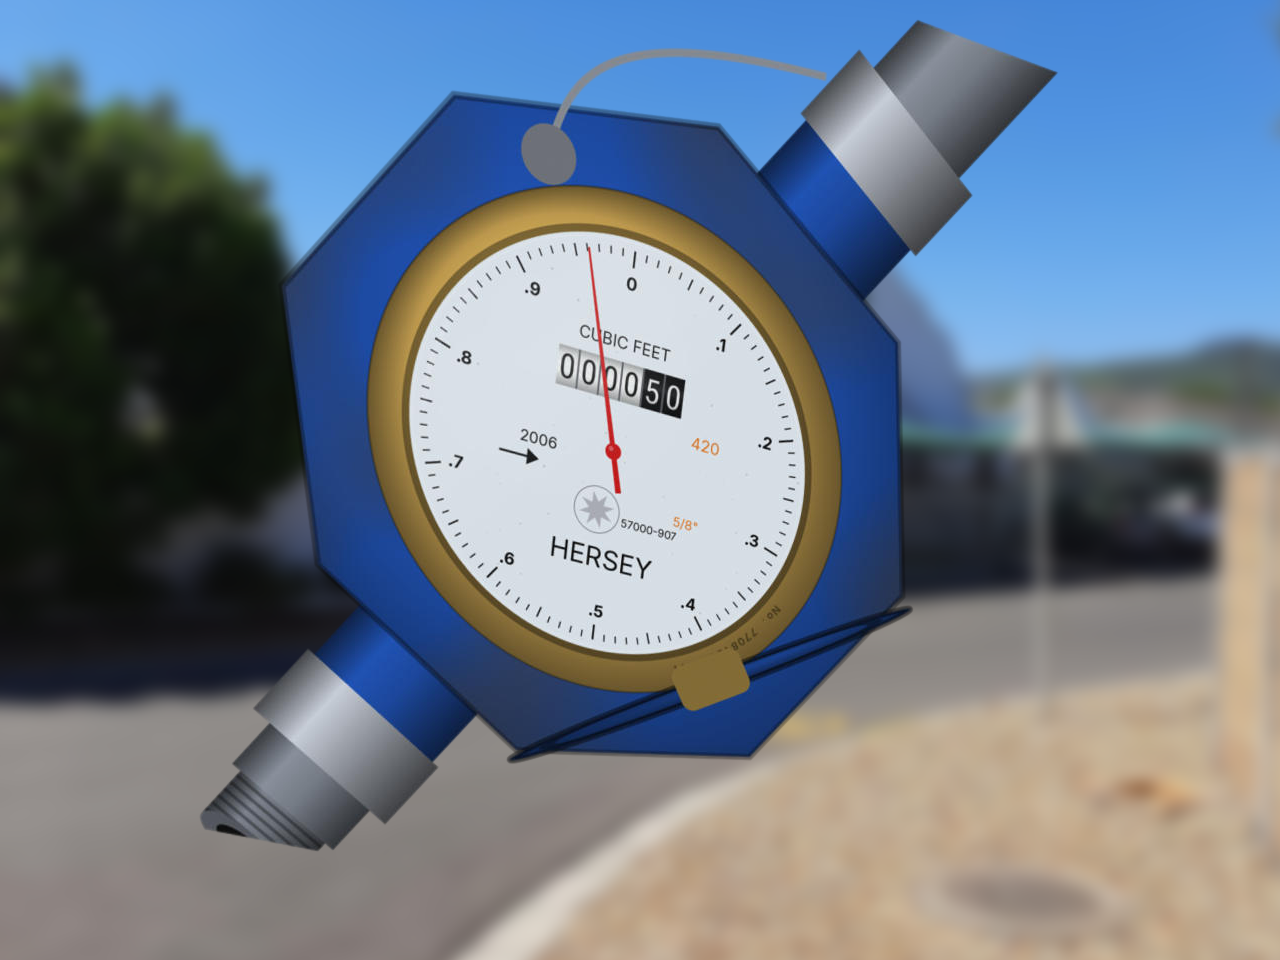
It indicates 49.96; ft³
